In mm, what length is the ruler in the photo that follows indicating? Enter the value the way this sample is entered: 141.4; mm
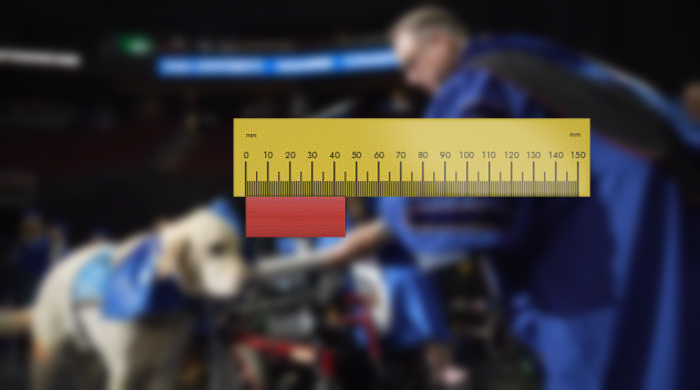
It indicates 45; mm
